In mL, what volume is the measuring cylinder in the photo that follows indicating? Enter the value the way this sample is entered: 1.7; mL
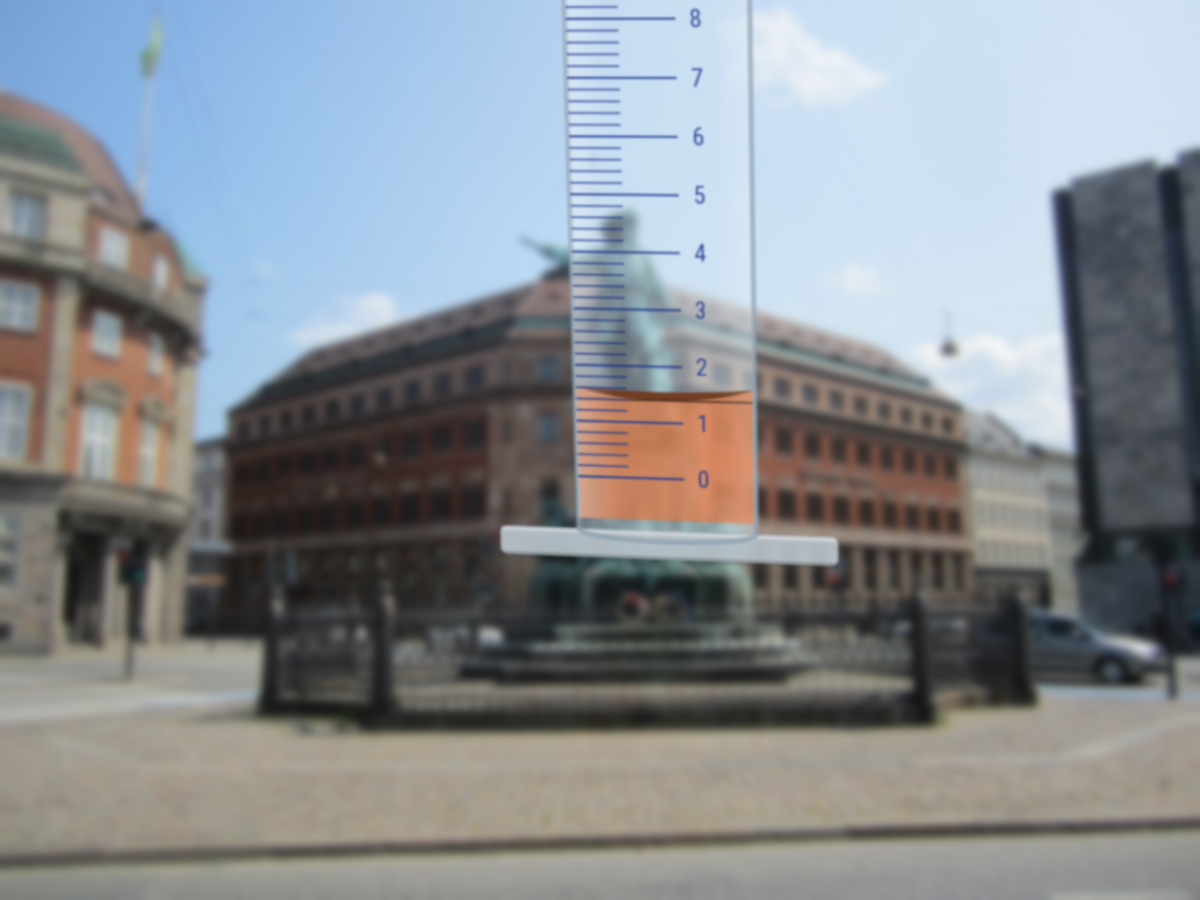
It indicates 1.4; mL
